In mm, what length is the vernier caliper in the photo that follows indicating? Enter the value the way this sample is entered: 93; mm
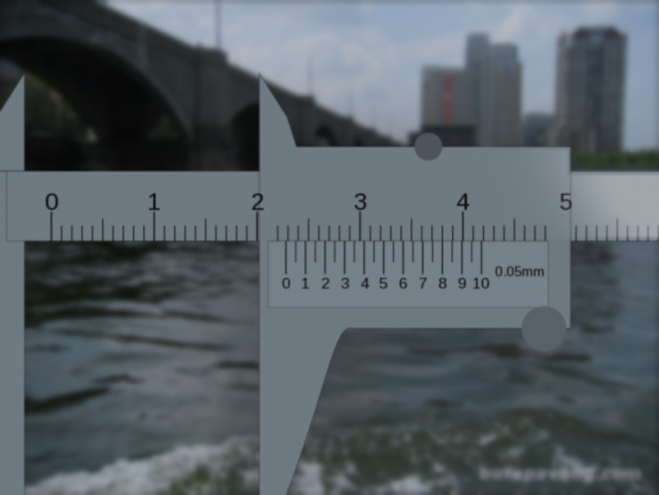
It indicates 22.8; mm
